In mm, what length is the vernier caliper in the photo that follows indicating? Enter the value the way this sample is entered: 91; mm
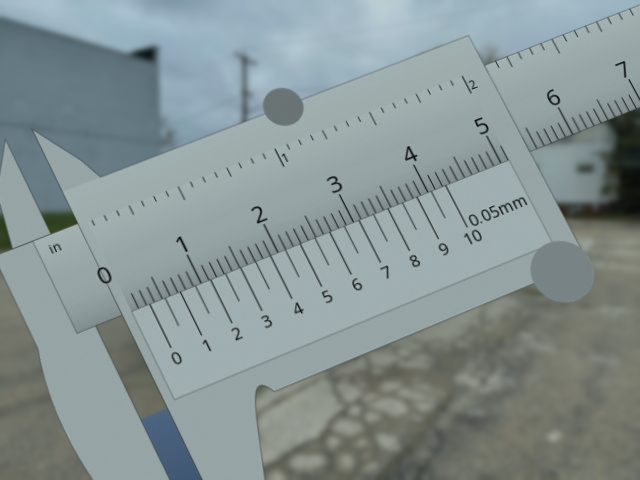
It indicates 3.4; mm
